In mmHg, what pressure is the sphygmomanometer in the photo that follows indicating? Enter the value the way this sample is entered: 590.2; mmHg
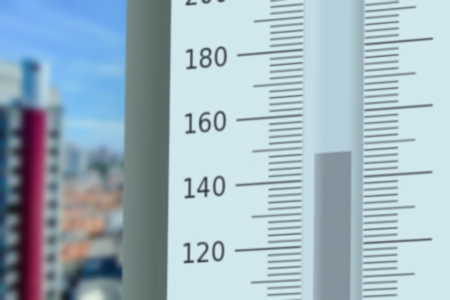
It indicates 148; mmHg
